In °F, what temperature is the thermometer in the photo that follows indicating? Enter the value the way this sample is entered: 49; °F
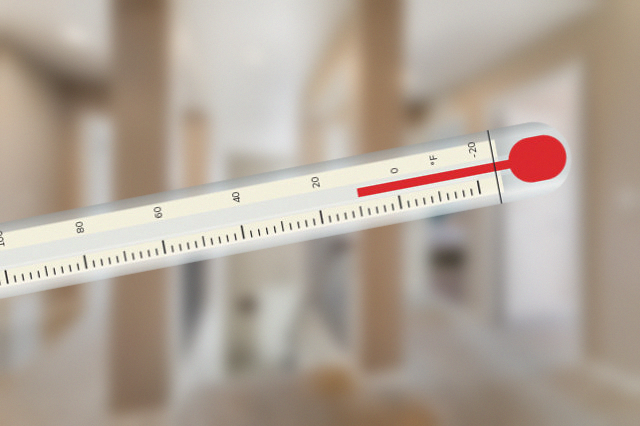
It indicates 10; °F
